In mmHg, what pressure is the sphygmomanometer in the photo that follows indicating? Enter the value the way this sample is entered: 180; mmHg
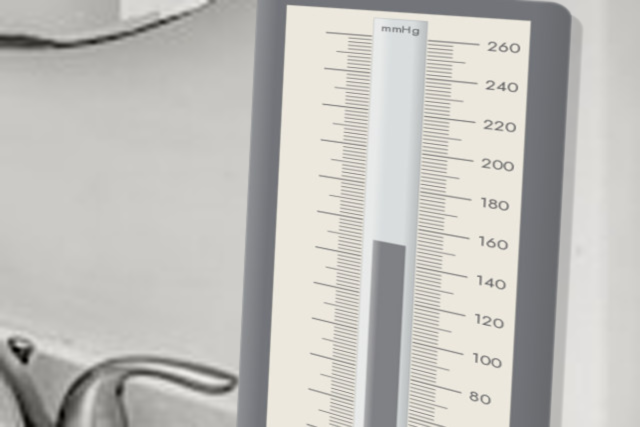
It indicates 150; mmHg
